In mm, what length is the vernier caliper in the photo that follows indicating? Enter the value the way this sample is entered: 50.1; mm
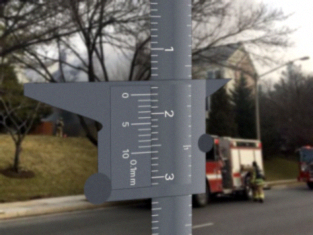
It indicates 17.0; mm
